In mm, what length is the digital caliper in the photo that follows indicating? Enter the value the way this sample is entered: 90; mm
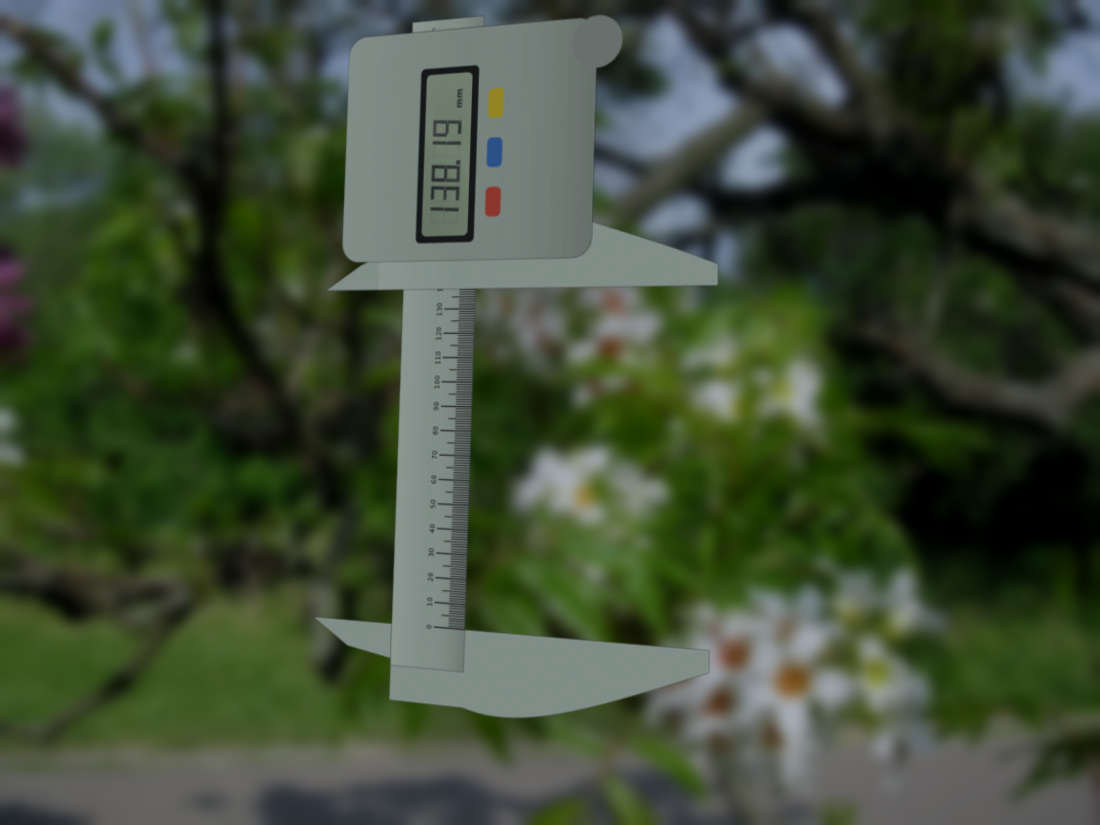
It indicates 138.19; mm
